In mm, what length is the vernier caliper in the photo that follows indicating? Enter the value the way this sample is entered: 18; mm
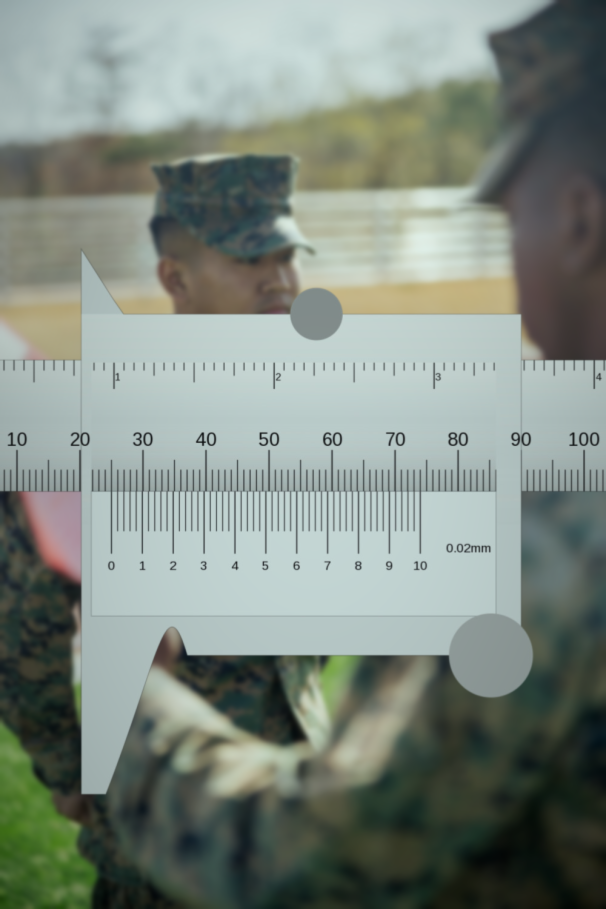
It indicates 25.0; mm
